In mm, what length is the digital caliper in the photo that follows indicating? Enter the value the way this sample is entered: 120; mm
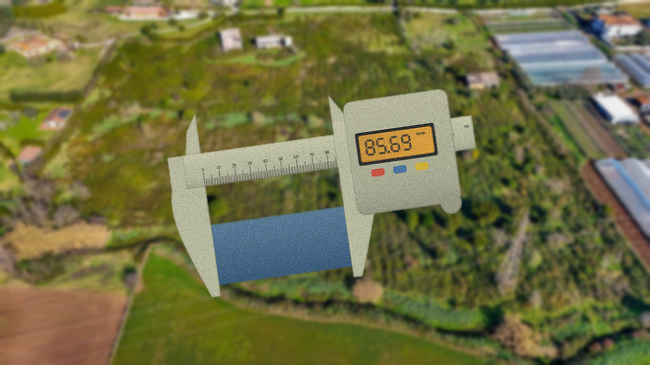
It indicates 85.69; mm
